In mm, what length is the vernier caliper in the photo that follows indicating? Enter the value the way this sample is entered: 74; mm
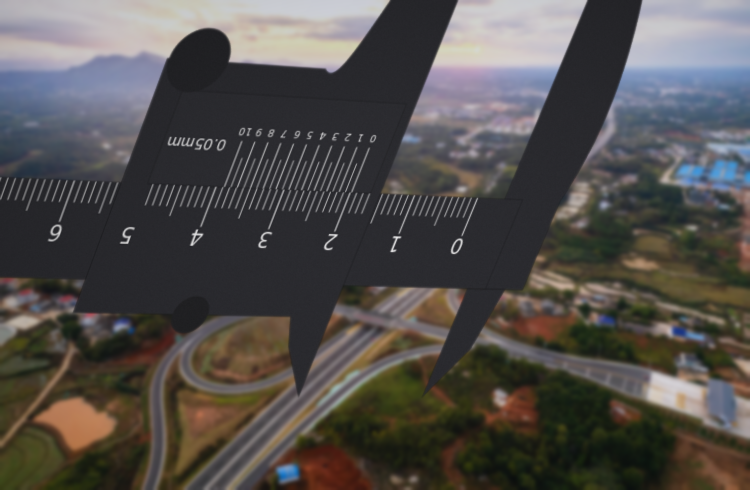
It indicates 19.8; mm
